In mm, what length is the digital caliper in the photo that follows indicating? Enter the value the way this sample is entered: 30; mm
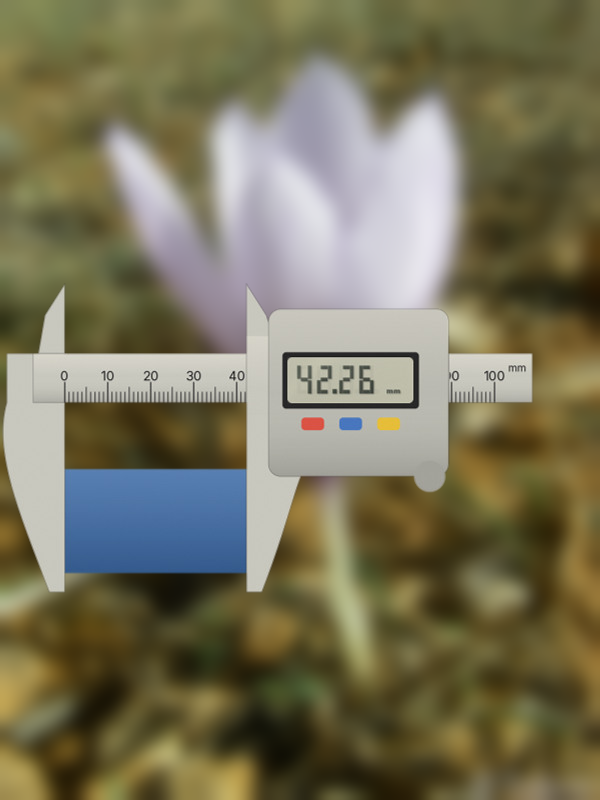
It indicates 42.26; mm
